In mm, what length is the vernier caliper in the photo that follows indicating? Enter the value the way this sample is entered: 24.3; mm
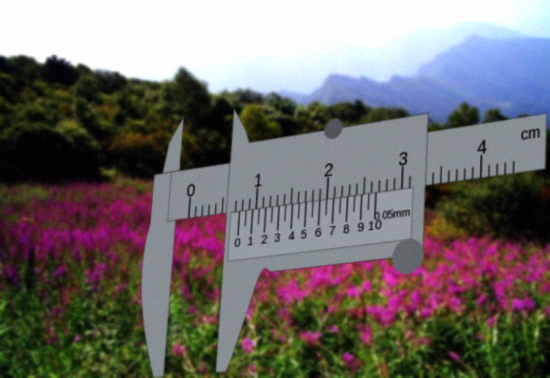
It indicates 7.6; mm
